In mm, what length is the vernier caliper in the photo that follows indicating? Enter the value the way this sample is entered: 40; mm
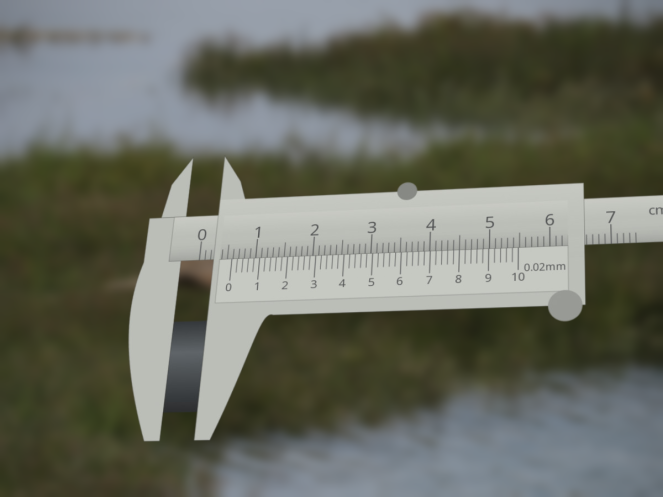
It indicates 5.8; mm
